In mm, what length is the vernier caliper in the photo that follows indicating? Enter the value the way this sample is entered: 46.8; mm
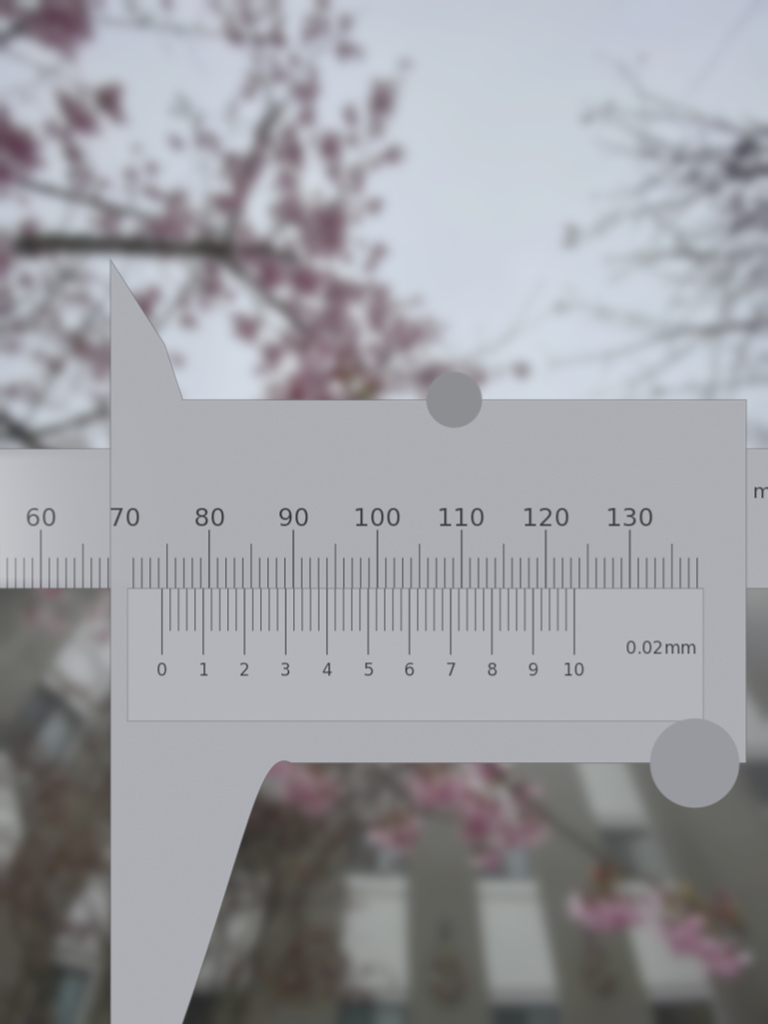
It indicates 74.4; mm
